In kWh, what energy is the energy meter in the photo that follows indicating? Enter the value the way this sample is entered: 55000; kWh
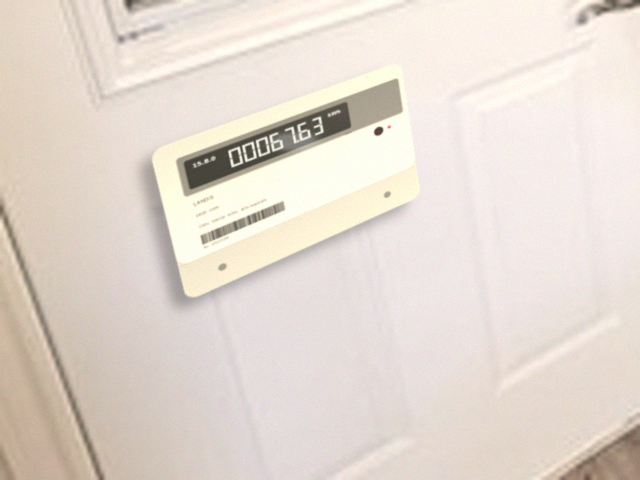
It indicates 67.63; kWh
